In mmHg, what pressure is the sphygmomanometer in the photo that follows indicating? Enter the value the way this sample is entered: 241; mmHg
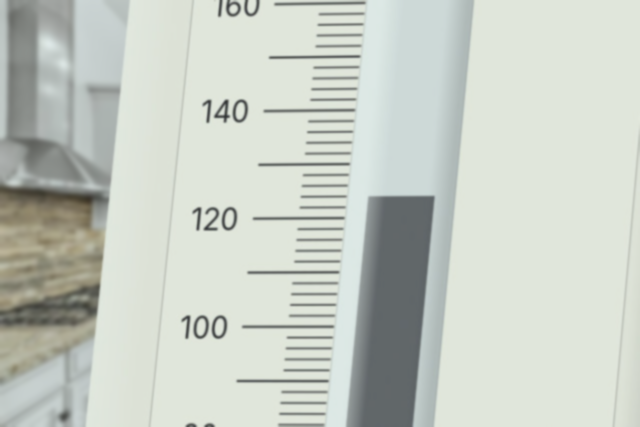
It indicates 124; mmHg
